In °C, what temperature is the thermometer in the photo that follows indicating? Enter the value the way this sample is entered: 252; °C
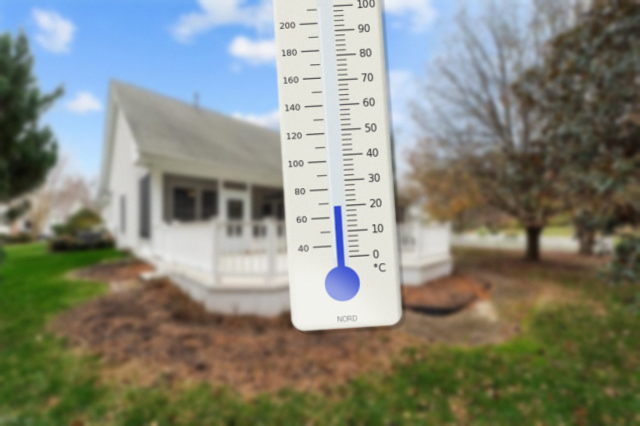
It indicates 20; °C
